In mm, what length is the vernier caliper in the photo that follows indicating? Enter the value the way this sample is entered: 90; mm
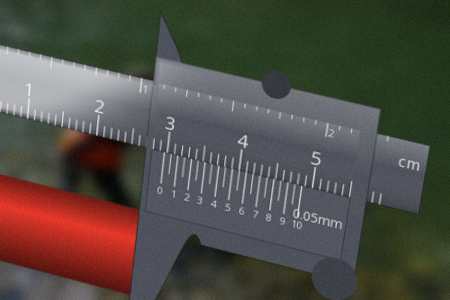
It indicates 29.6; mm
